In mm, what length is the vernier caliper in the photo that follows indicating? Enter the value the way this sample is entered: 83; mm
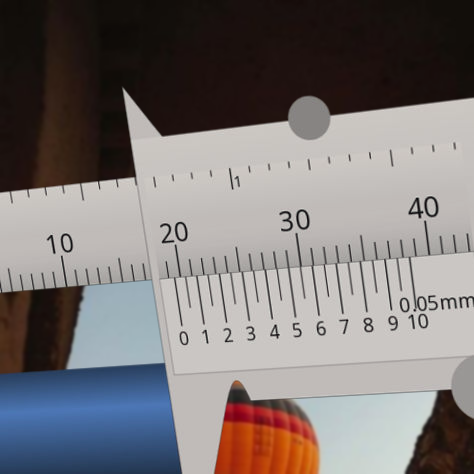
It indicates 19.5; mm
